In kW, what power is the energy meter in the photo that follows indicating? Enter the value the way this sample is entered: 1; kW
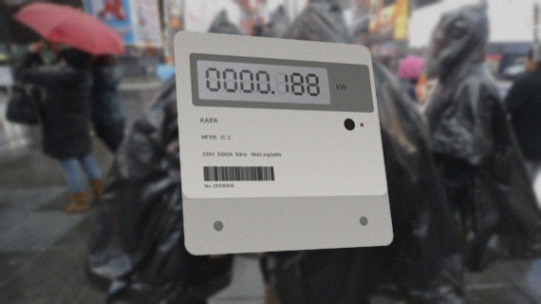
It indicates 0.188; kW
